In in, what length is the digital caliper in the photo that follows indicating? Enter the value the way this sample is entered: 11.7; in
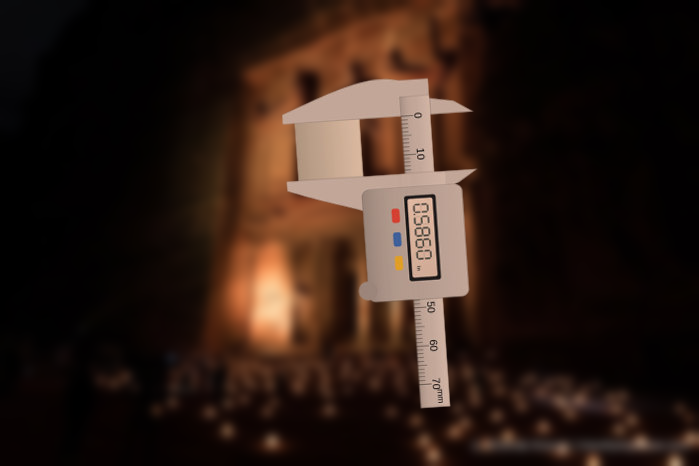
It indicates 0.5860; in
